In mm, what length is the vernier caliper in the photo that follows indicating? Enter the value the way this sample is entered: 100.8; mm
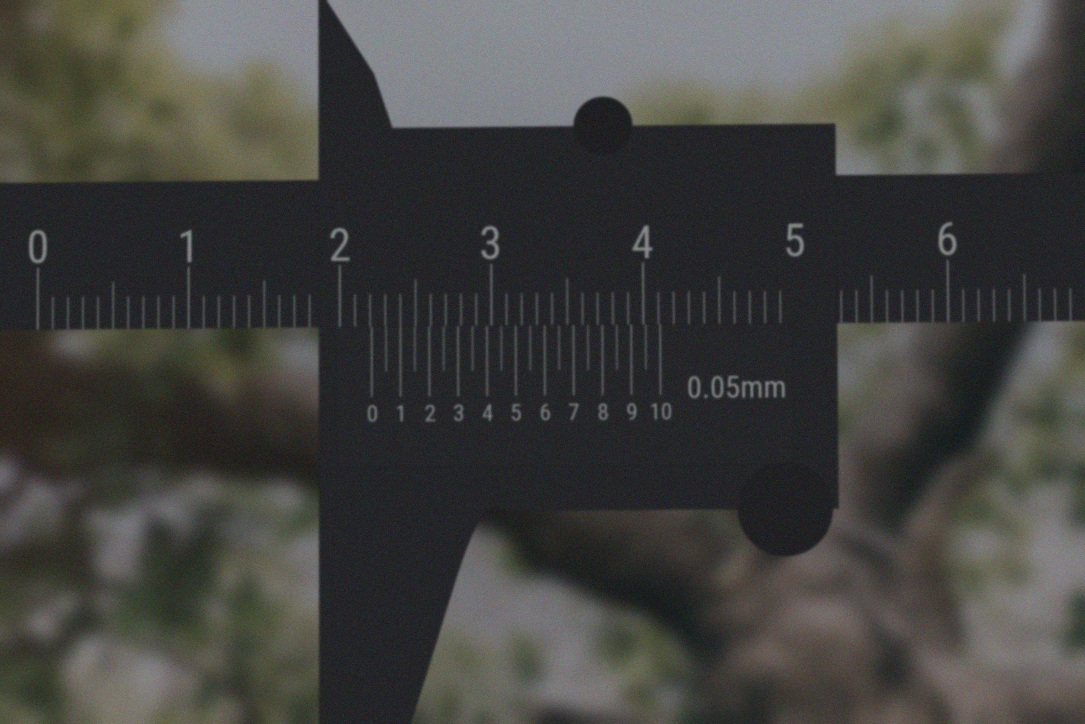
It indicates 22.1; mm
